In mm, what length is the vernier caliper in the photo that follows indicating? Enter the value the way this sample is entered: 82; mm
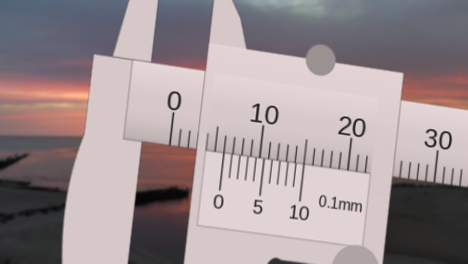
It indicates 6.0; mm
